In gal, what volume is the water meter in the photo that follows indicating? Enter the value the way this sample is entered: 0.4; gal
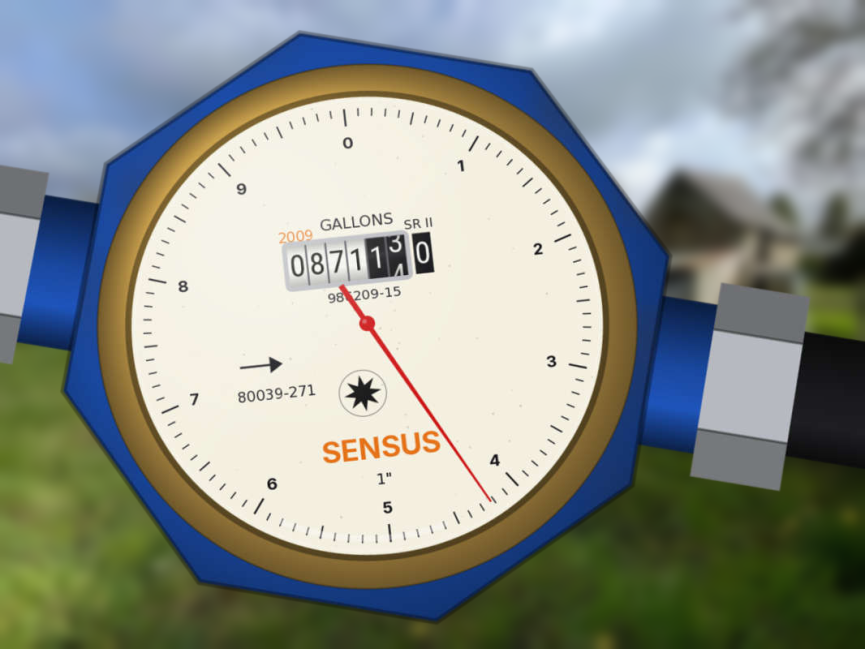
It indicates 871134.2; gal
